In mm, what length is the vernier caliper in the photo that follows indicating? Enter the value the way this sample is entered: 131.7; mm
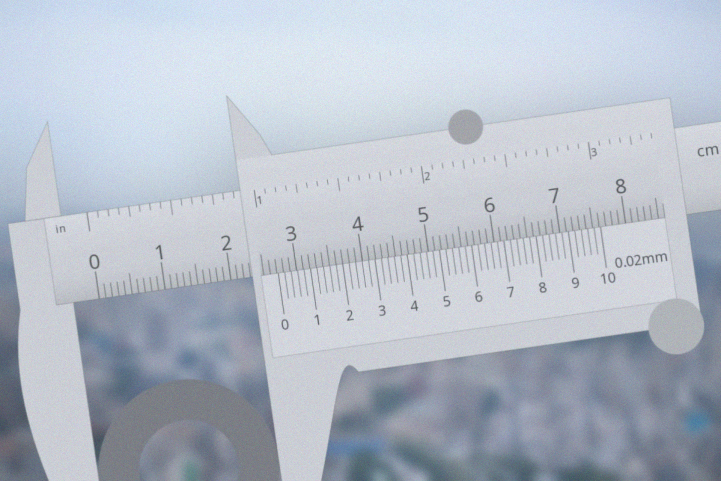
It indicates 27.2; mm
